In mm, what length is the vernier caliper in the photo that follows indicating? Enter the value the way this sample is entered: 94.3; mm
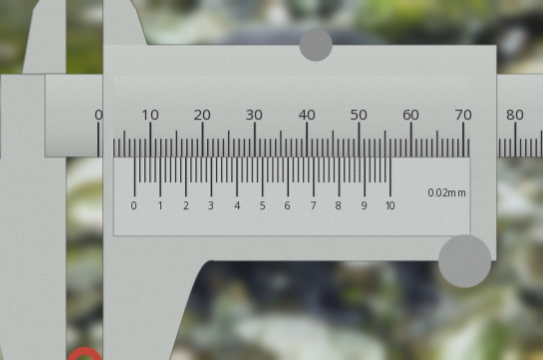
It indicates 7.0; mm
